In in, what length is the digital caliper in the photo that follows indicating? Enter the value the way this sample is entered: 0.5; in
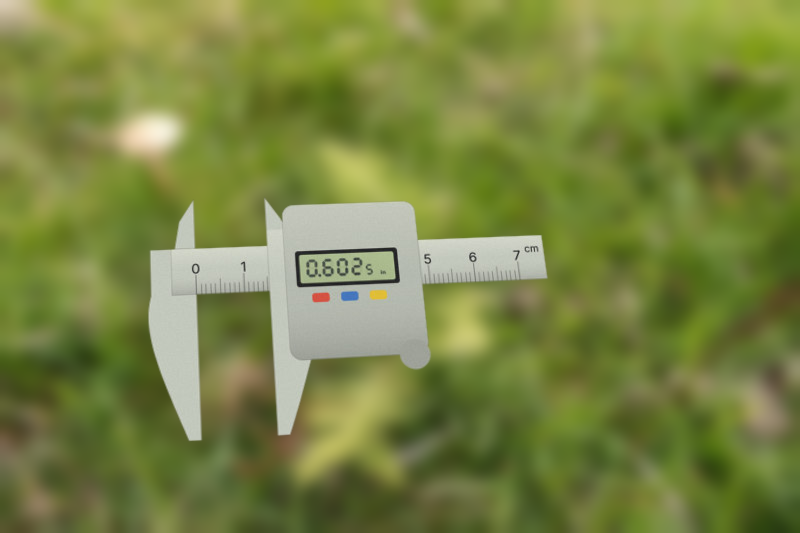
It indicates 0.6025; in
